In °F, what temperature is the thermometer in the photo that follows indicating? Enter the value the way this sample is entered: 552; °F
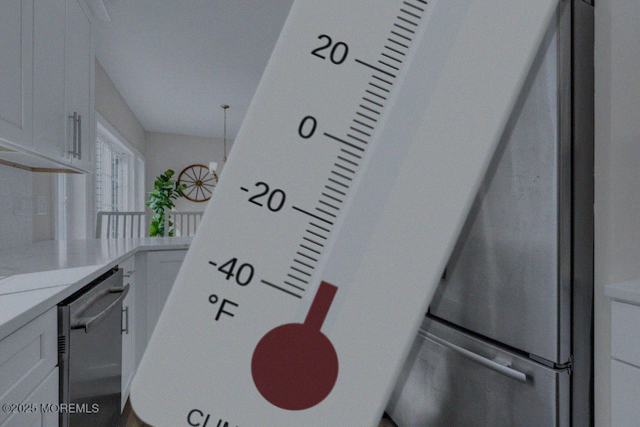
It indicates -34; °F
